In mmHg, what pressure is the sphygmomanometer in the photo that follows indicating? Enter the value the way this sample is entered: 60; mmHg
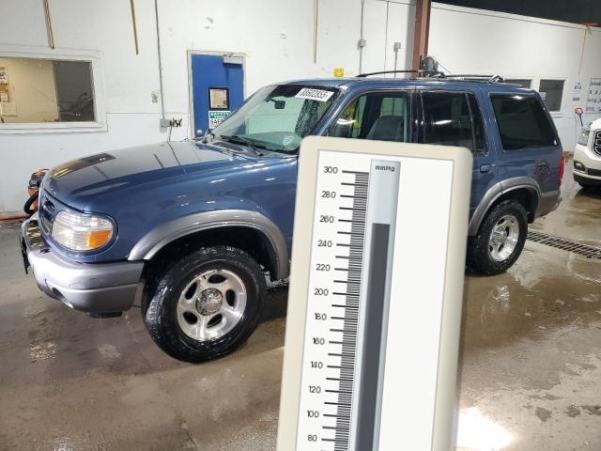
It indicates 260; mmHg
